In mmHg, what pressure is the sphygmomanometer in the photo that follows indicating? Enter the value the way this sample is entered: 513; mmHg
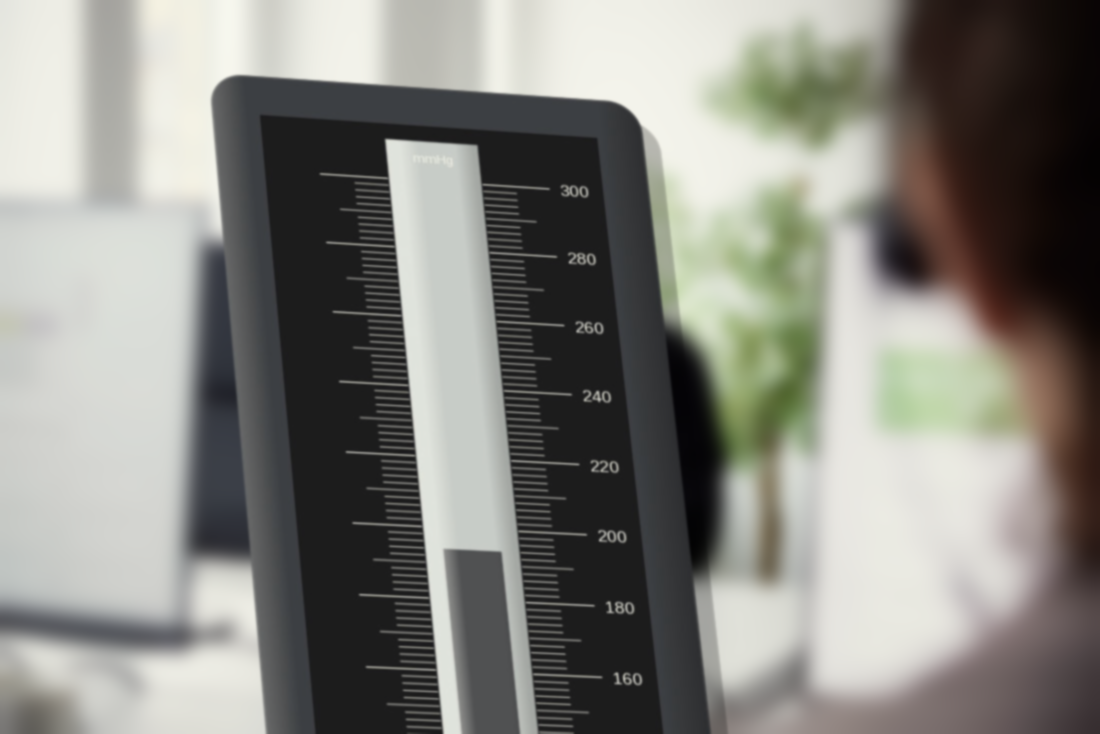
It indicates 194; mmHg
